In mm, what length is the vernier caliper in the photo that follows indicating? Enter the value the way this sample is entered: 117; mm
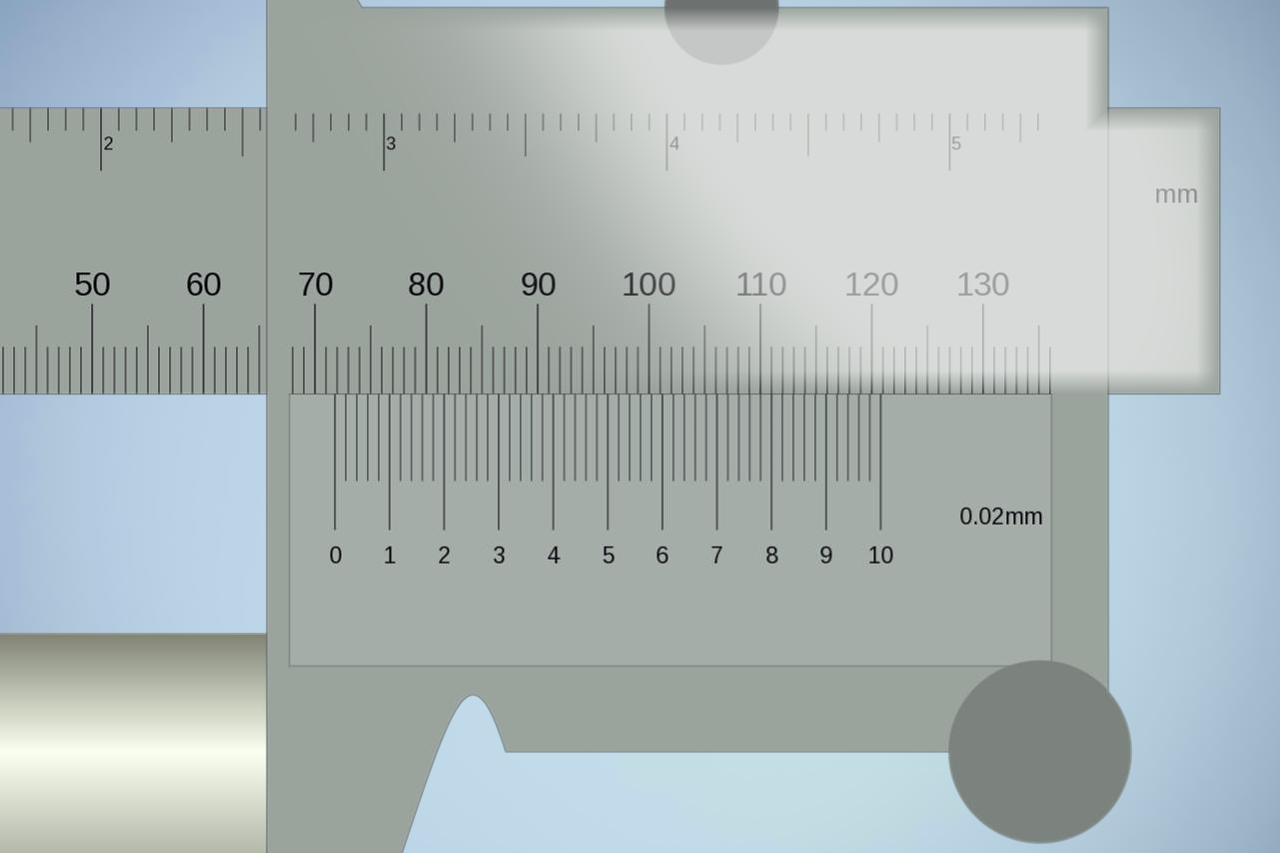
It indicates 71.8; mm
